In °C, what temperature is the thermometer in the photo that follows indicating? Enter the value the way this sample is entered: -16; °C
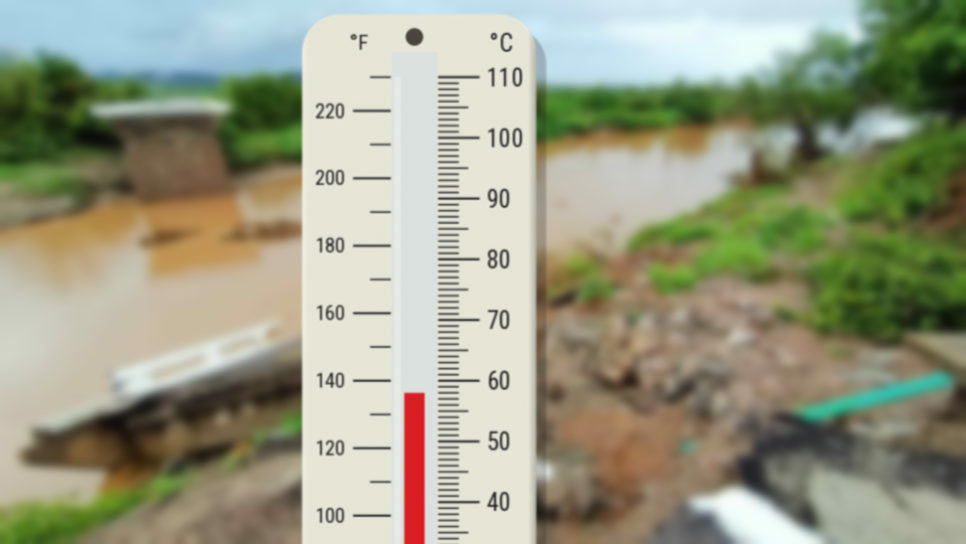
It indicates 58; °C
